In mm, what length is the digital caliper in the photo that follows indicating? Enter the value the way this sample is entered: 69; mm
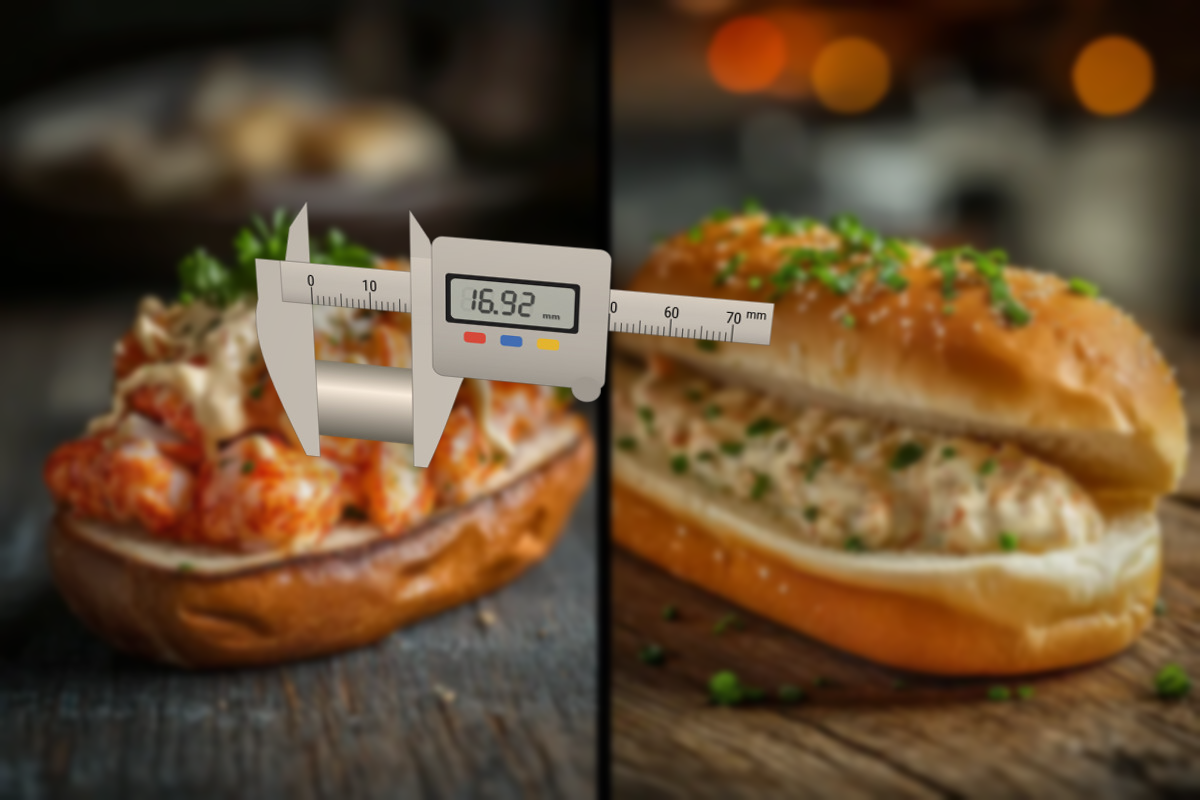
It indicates 16.92; mm
